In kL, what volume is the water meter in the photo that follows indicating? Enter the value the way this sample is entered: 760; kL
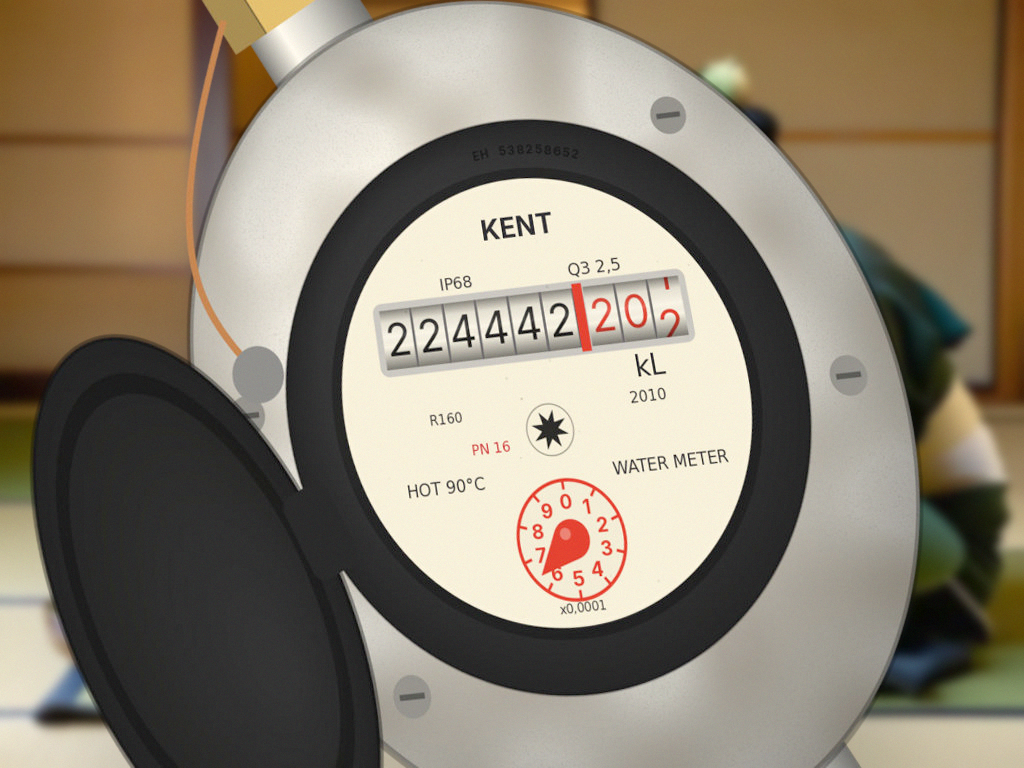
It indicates 224442.2016; kL
